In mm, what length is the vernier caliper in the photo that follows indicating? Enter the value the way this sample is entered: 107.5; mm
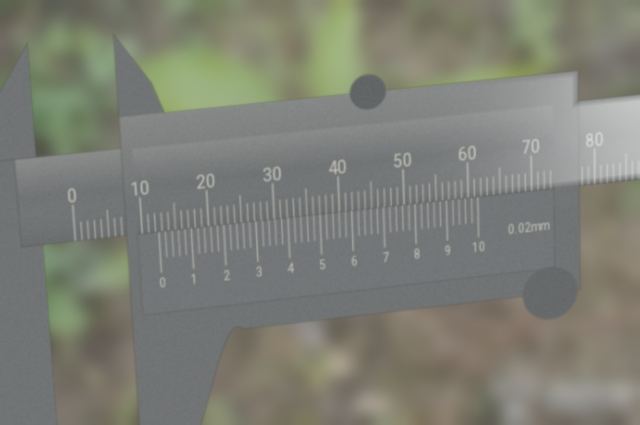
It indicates 12.5; mm
